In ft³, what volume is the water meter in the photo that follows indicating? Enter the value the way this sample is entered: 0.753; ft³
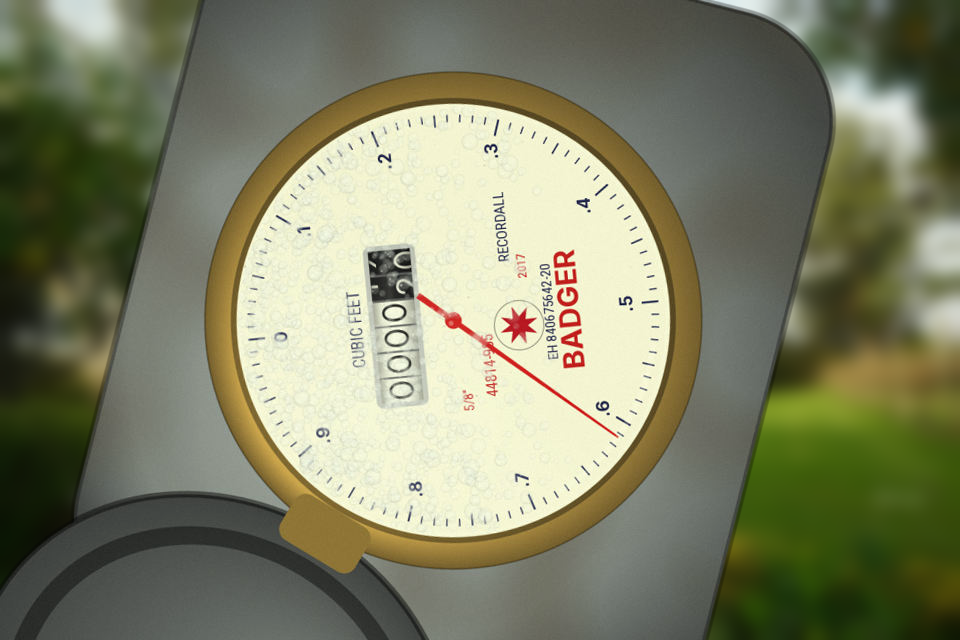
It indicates 19.61; ft³
